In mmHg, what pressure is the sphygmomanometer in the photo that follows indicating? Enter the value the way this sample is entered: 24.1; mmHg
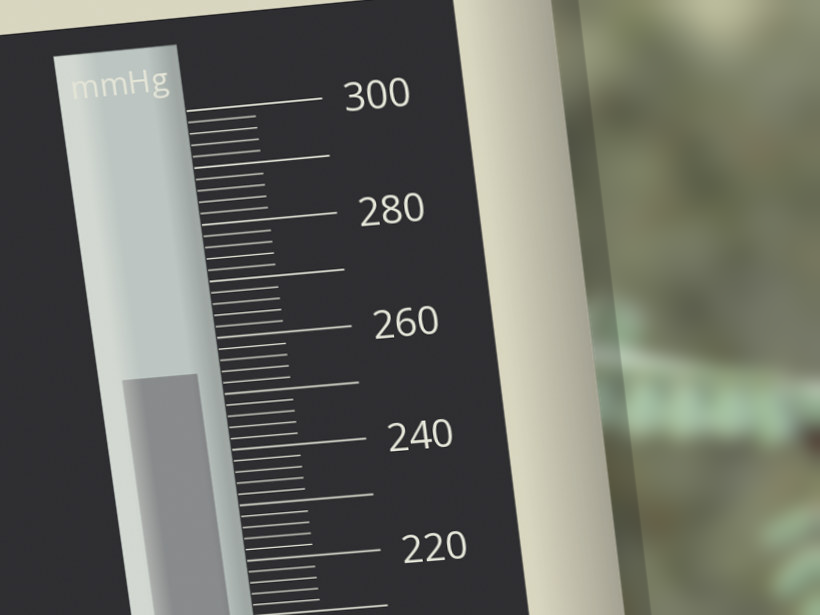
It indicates 254; mmHg
